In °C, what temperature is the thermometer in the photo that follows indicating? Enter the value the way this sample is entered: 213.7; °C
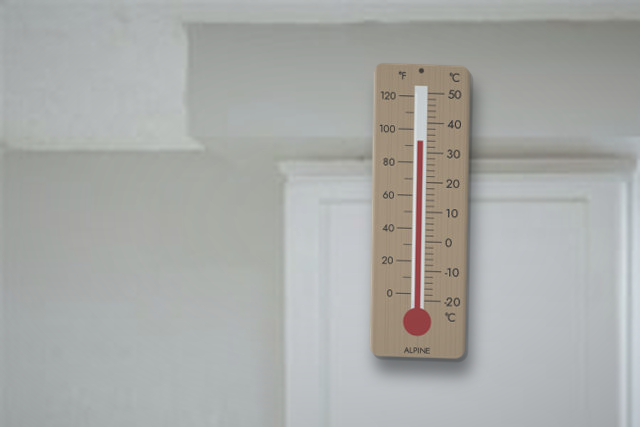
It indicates 34; °C
